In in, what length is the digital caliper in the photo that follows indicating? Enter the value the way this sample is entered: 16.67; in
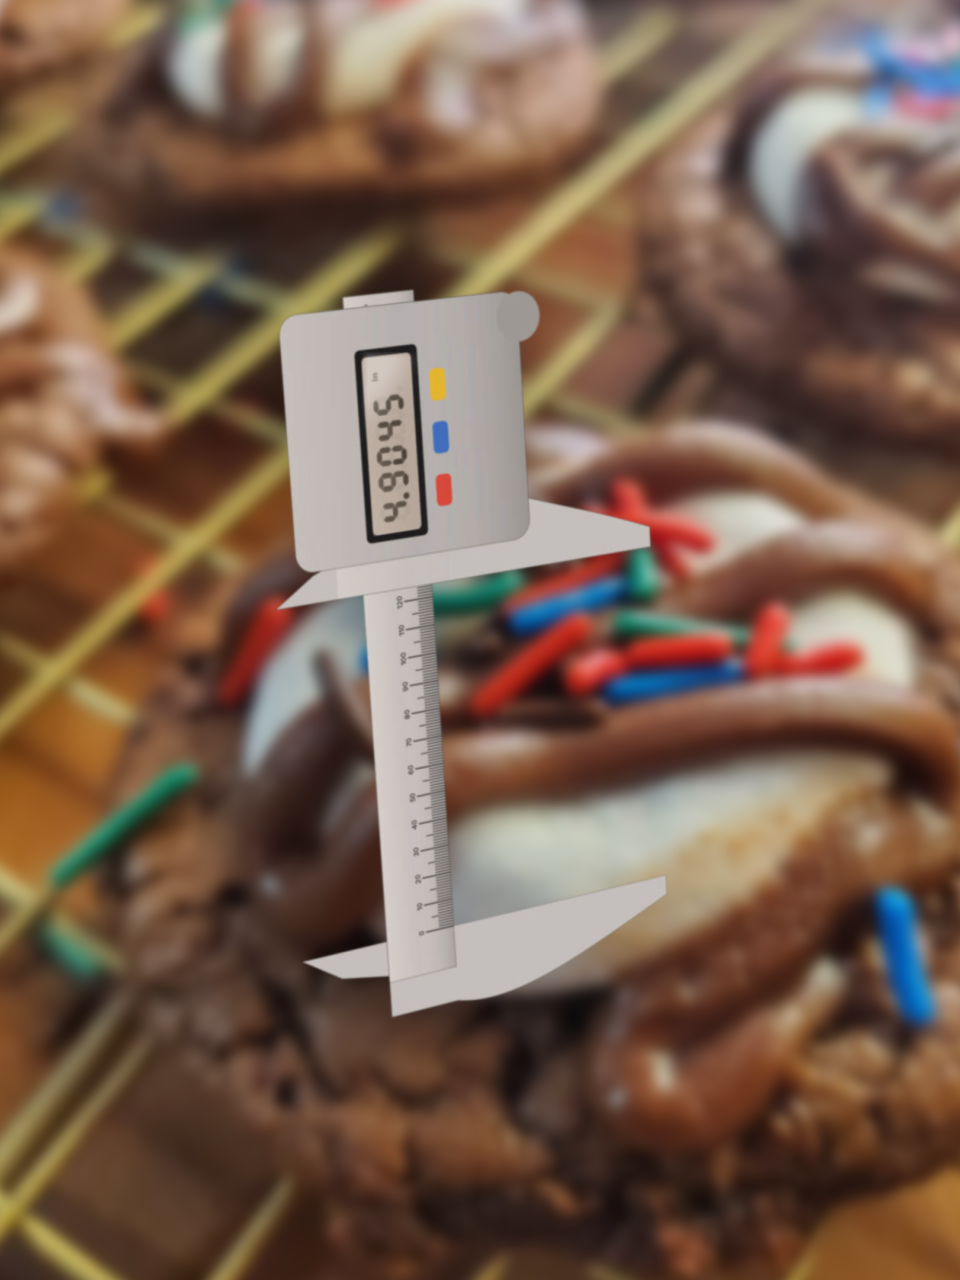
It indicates 4.9045; in
